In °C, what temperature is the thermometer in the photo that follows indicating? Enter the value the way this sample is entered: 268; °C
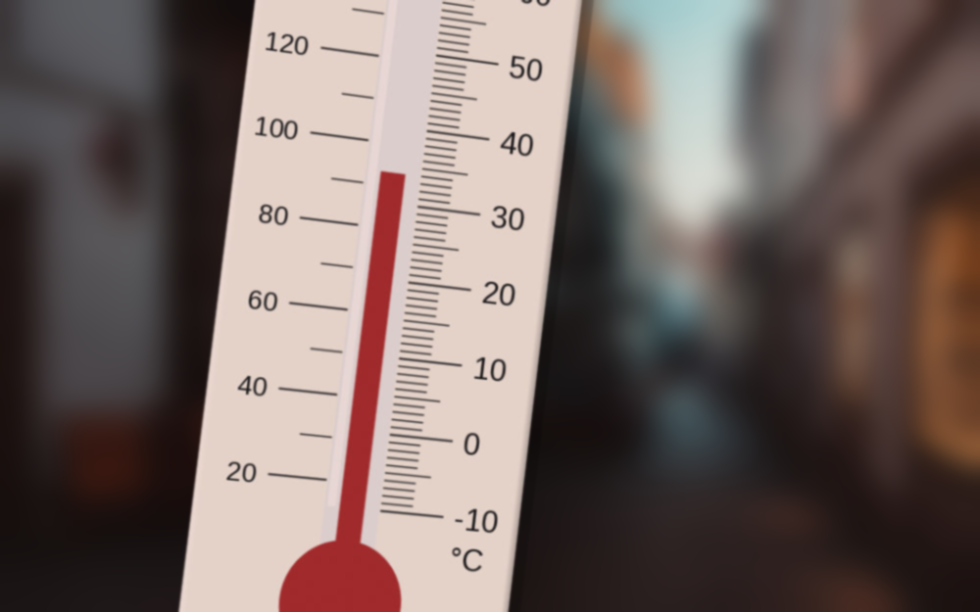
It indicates 34; °C
